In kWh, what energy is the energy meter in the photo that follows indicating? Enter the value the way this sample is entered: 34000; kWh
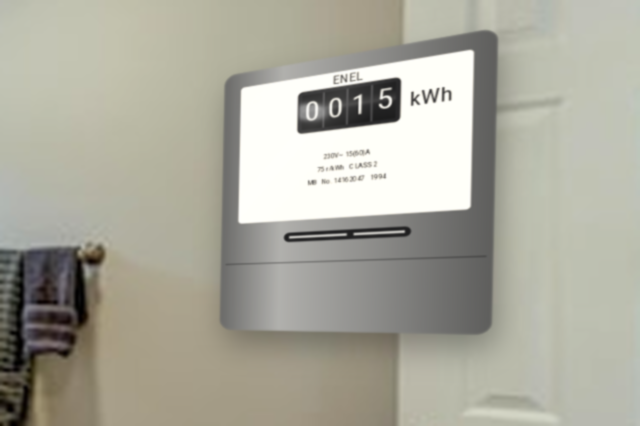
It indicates 15; kWh
